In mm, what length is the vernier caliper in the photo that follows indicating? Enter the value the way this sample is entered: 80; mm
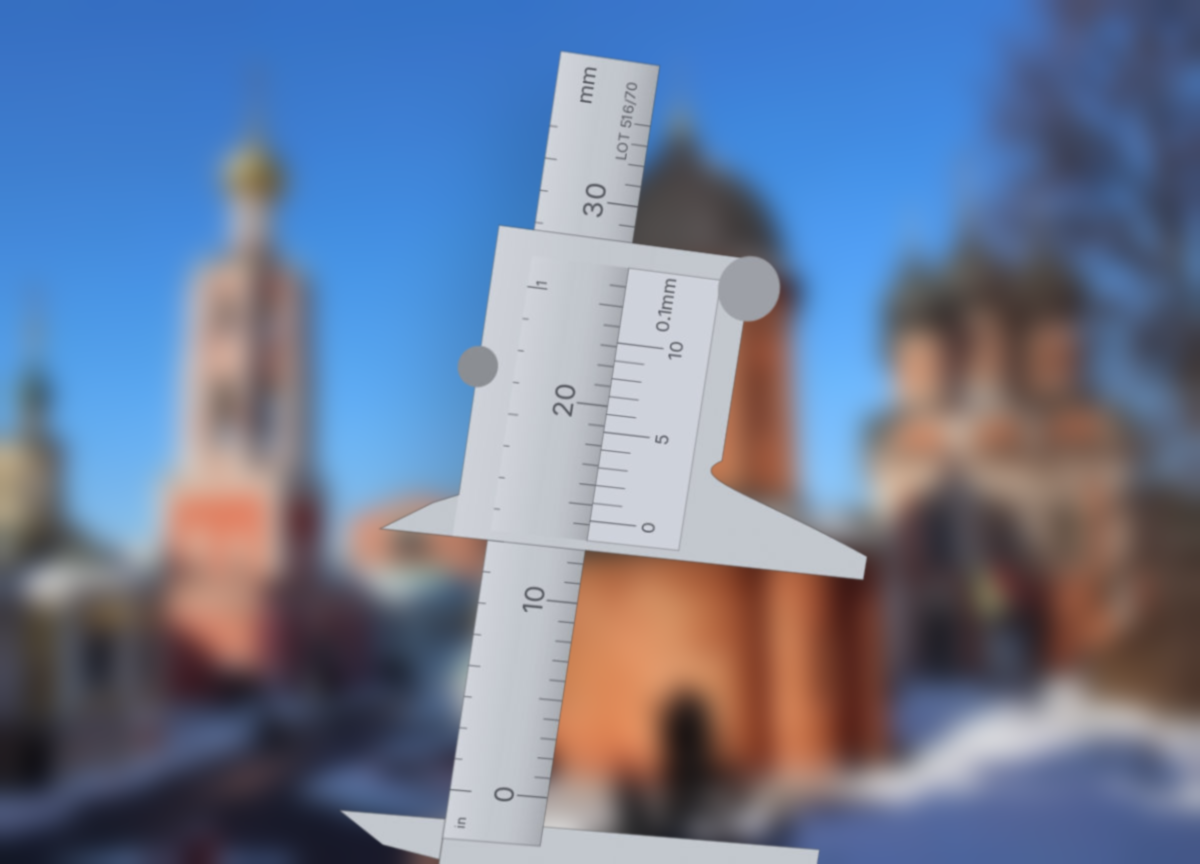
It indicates 14.2; mm
